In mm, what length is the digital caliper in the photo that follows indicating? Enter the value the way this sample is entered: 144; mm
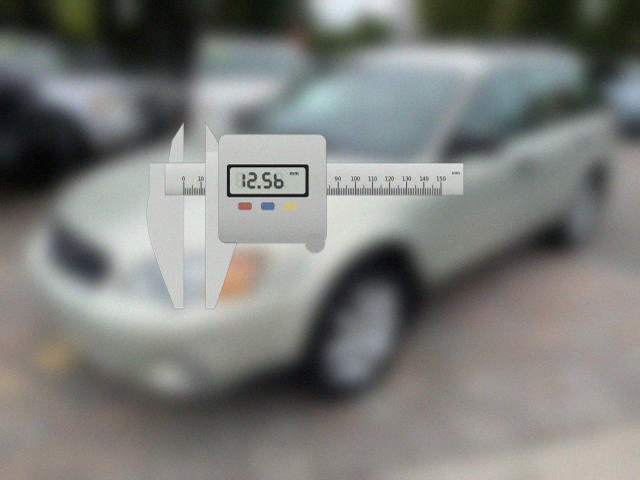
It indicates 12.56; mm
